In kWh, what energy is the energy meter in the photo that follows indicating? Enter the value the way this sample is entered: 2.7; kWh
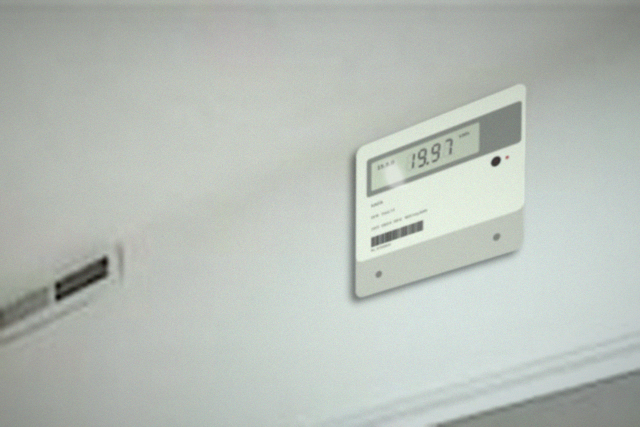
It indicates 19.97; kWh
